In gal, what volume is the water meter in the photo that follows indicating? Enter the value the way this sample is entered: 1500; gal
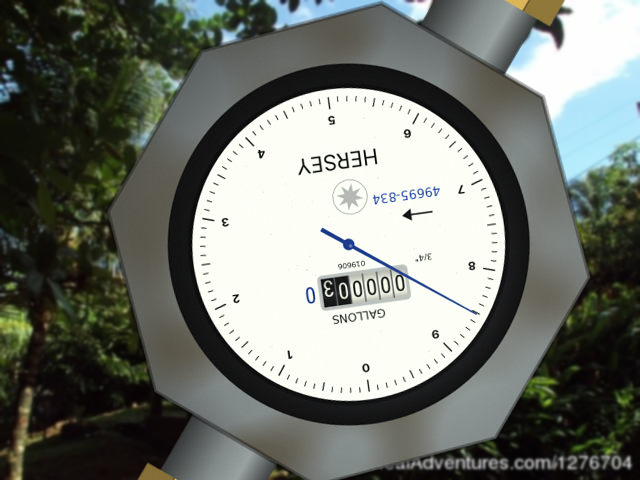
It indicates 28.5; gal
